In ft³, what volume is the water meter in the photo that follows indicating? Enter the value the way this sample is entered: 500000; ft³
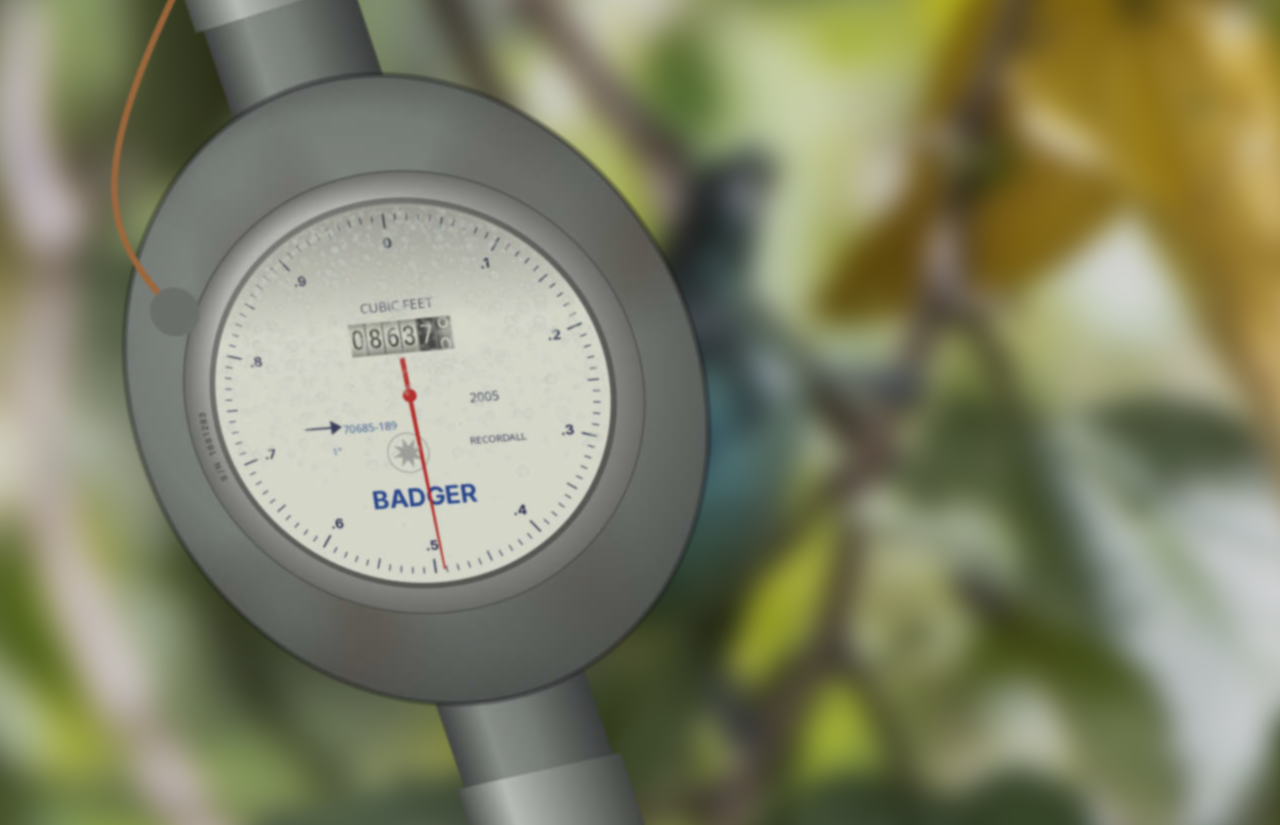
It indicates 86378.49; ft³
